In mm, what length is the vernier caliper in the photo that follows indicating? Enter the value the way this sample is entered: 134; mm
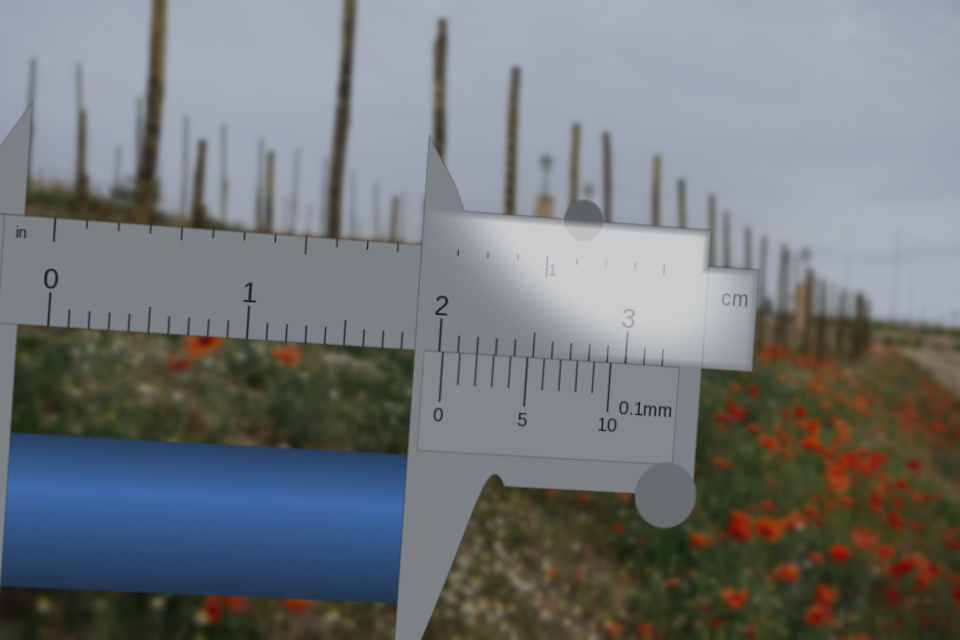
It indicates 20.2; mm
